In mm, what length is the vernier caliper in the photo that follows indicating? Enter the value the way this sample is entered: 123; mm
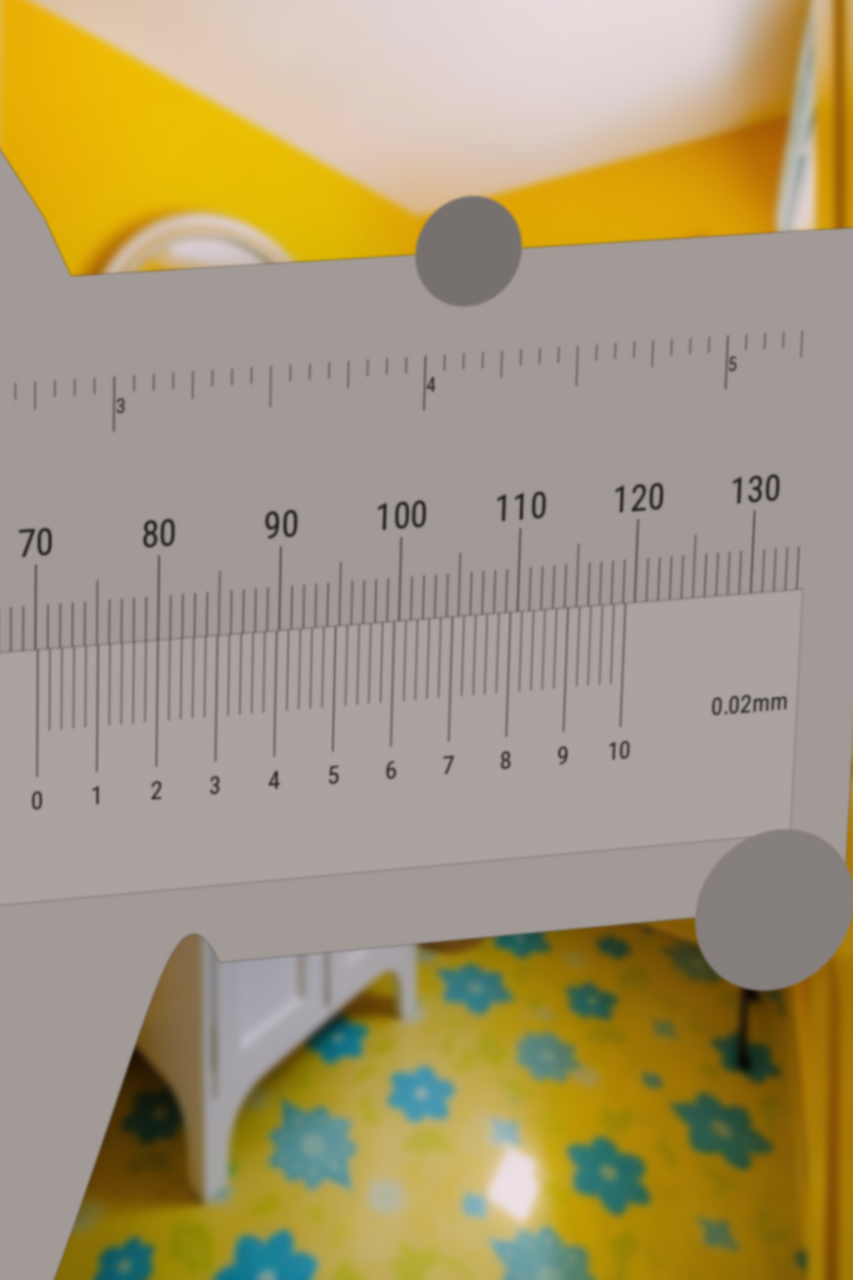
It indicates 70.2; mm
